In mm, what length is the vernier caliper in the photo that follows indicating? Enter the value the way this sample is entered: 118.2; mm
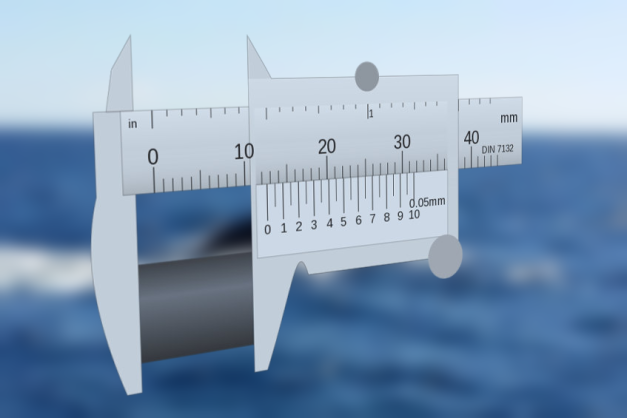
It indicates 12.6; mm
